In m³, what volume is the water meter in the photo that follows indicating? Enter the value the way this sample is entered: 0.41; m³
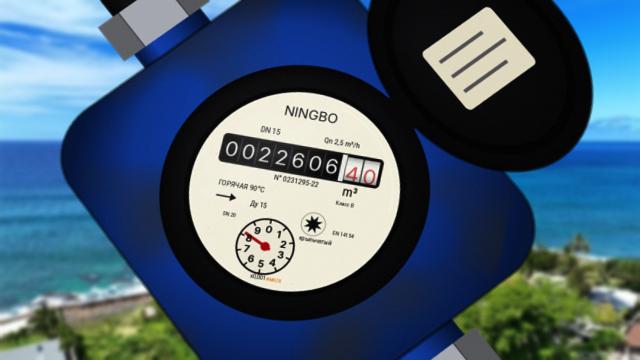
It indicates 22606.398; m³
